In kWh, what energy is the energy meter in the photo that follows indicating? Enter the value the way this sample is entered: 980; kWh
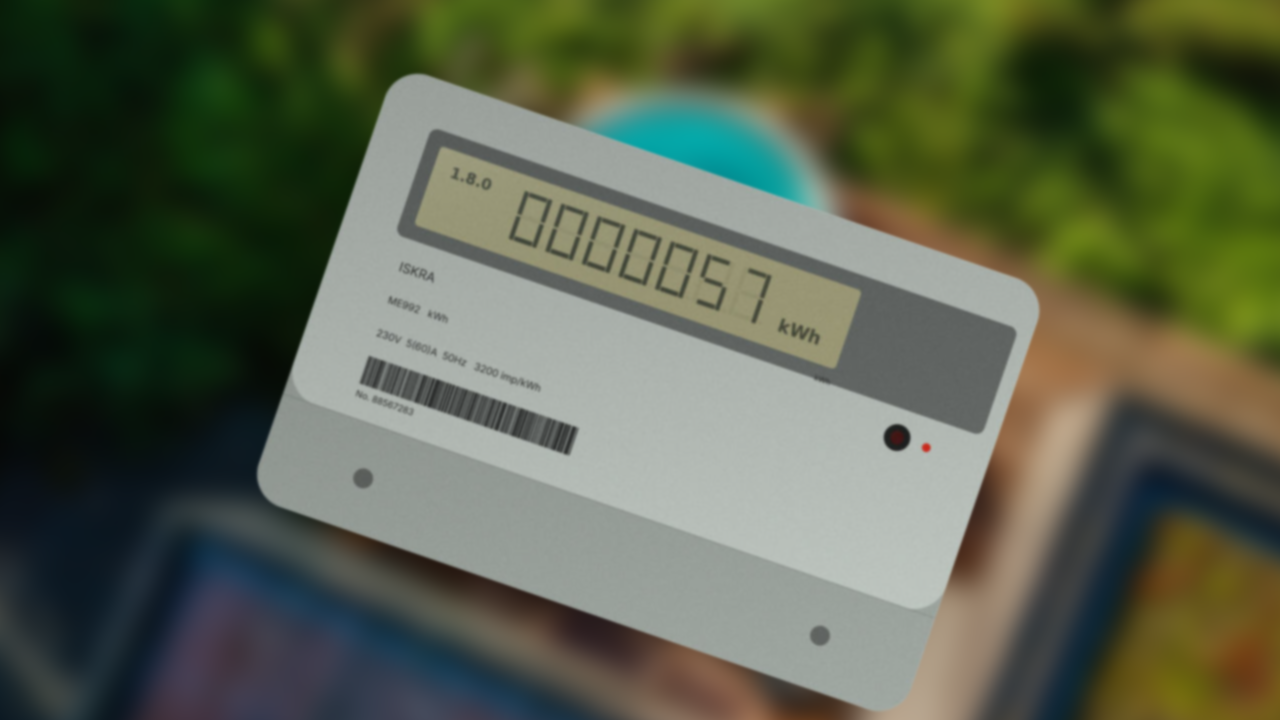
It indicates 57; kWh
